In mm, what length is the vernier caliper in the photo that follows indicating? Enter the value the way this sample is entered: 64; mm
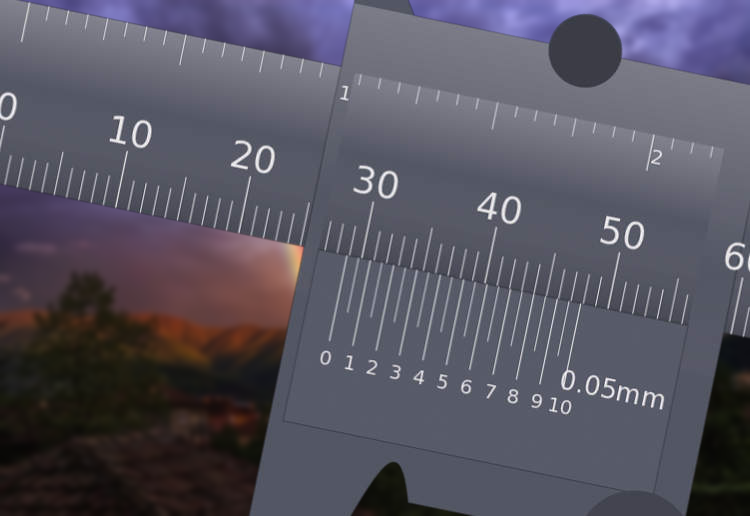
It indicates 28.8; mm
